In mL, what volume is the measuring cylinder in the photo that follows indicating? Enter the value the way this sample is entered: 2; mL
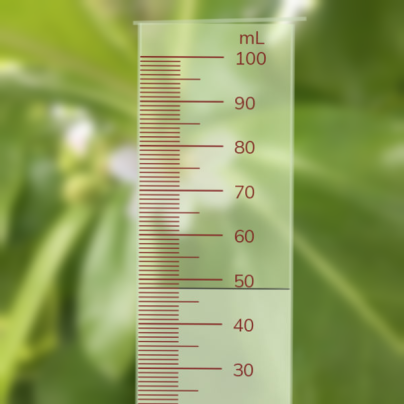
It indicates 48; mL
